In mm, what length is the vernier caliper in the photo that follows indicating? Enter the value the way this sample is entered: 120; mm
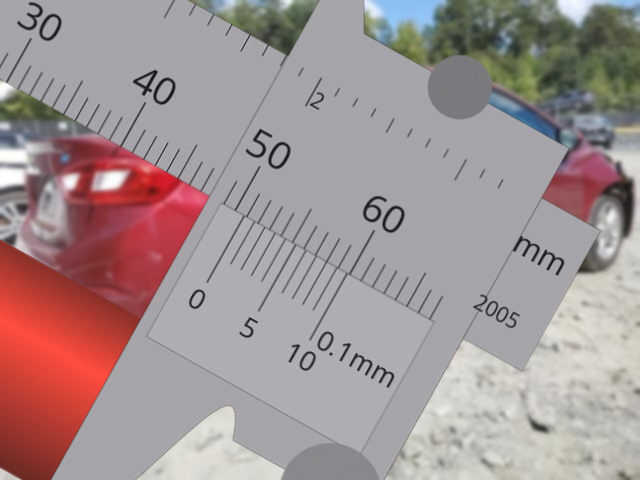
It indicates 50.8; mm
